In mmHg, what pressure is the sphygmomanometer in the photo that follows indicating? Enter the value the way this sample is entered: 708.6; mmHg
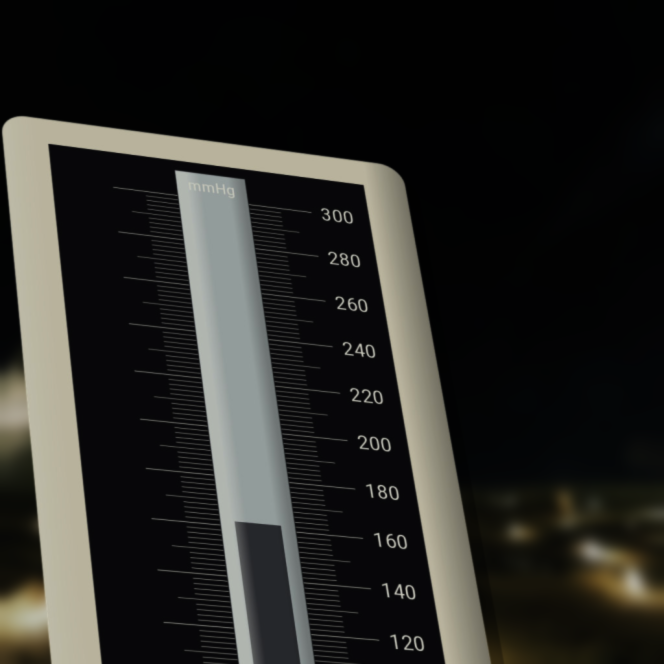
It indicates 162; mmHg
